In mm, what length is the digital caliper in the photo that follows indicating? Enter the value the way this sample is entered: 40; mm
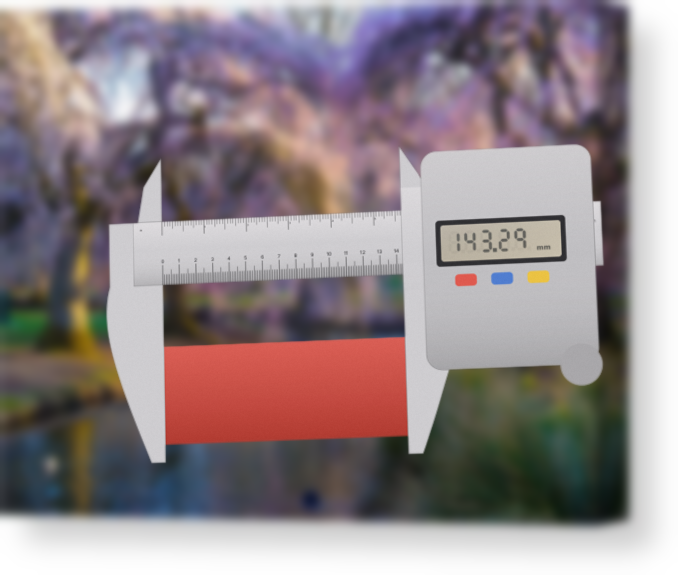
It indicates 143.29; mm
